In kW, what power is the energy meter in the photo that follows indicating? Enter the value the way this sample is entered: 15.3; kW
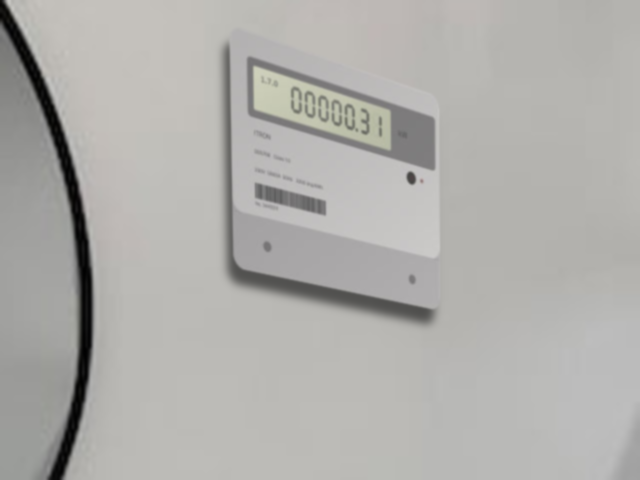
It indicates 0.31; kW
